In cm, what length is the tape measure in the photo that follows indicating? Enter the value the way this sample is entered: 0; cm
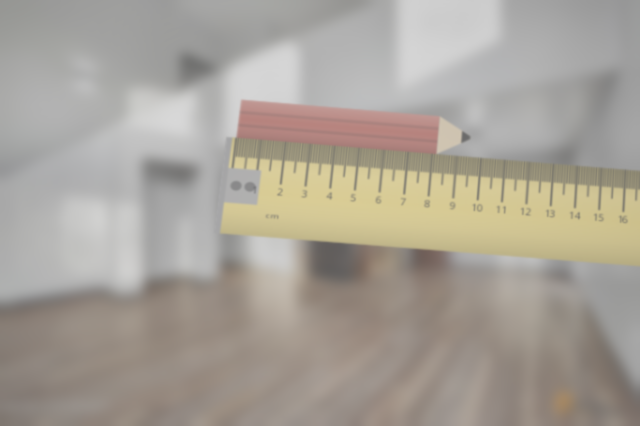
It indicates 9.5; cm
